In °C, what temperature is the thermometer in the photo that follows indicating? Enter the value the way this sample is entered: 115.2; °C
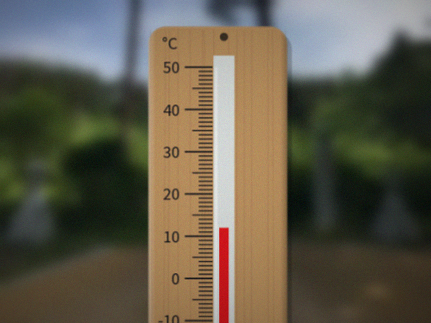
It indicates 12; °C
